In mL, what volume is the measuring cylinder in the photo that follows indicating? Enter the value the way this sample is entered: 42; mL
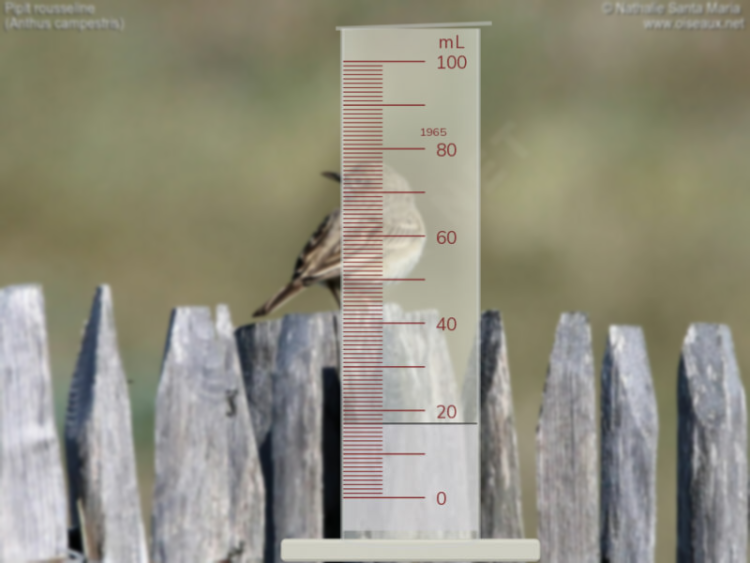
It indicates 17; mL
